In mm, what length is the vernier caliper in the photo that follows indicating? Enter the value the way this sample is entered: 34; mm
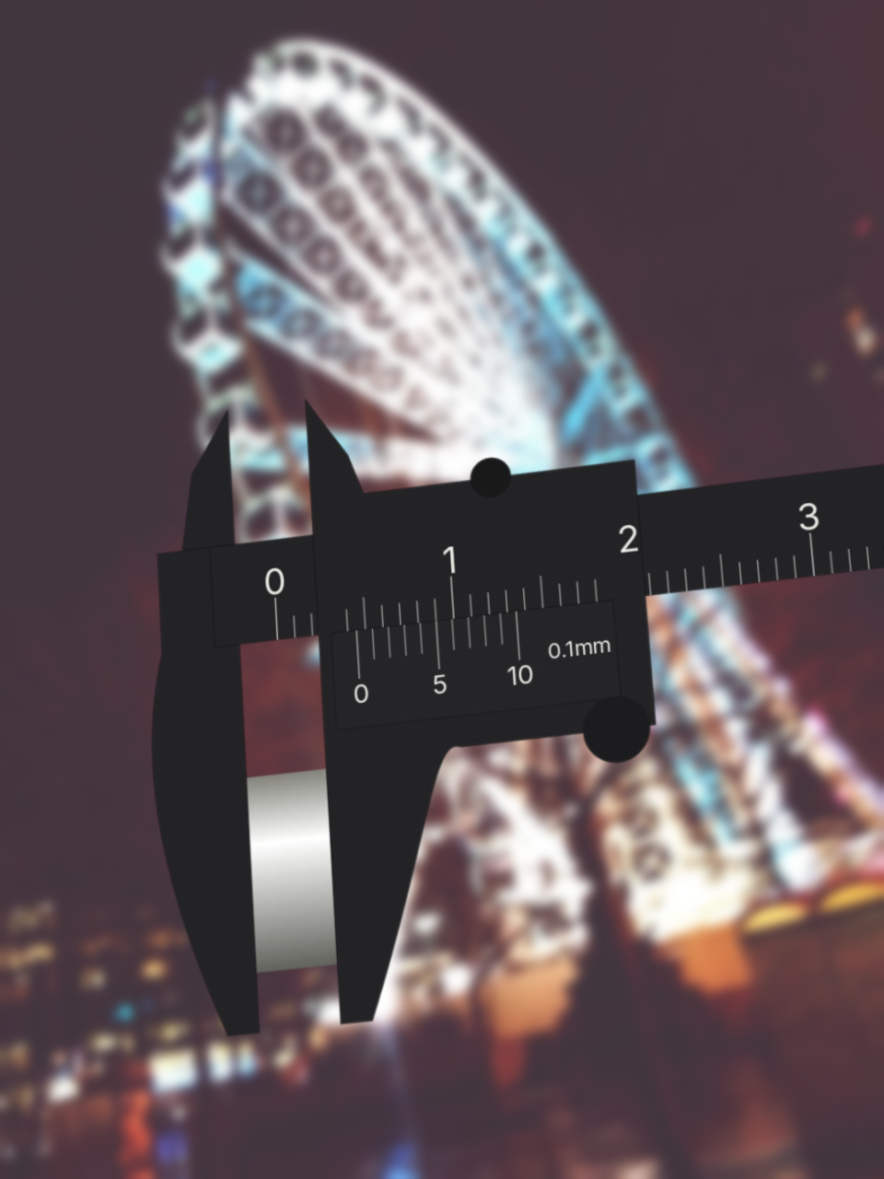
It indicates 4.5; mm
